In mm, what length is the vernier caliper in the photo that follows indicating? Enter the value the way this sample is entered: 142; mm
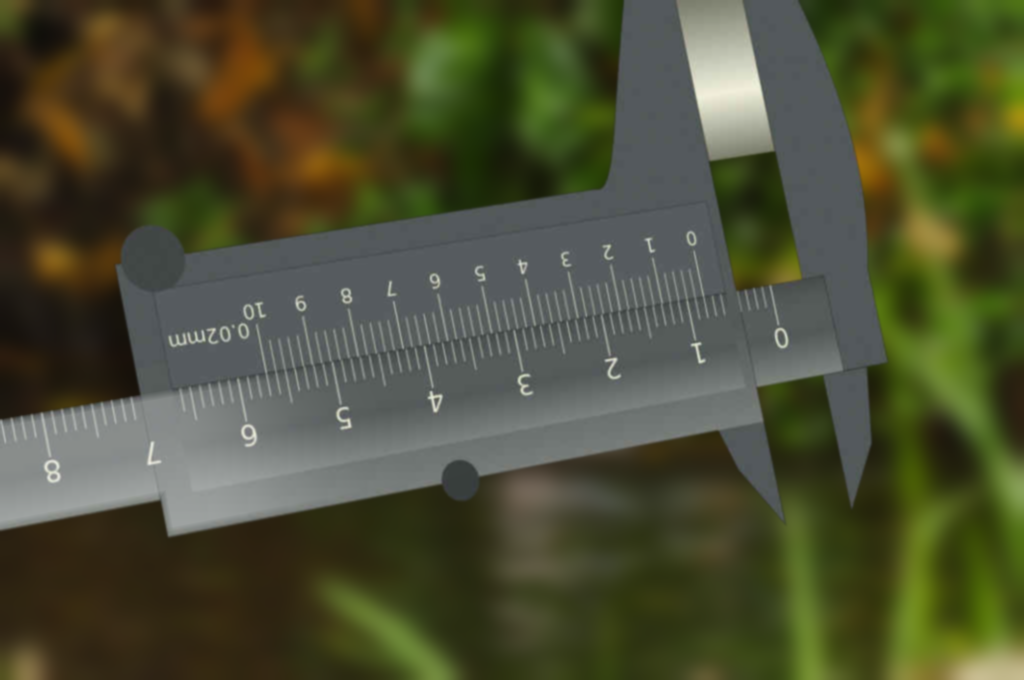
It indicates 8.0; mm
